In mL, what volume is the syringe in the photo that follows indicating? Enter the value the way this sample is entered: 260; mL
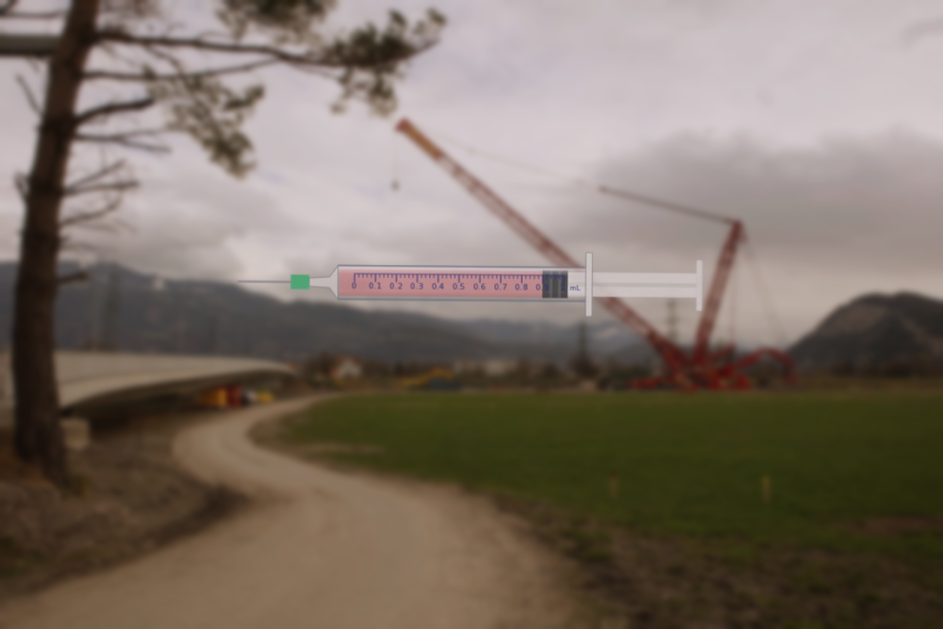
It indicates 0.9; mL
